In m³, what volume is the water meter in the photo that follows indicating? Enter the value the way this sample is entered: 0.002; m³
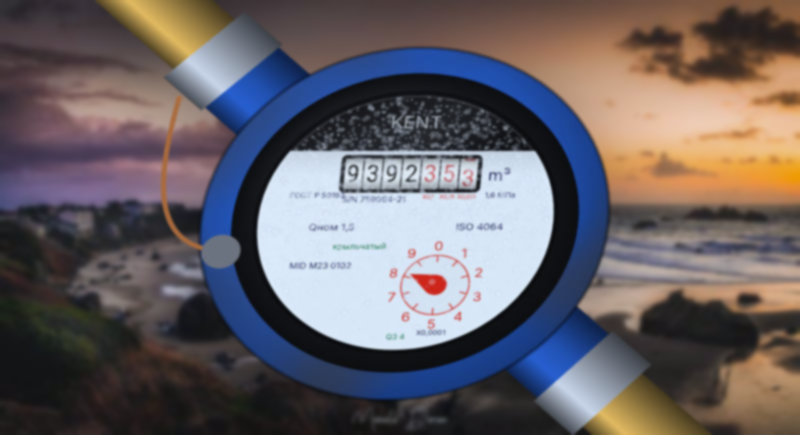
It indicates 9392.3528; m³
